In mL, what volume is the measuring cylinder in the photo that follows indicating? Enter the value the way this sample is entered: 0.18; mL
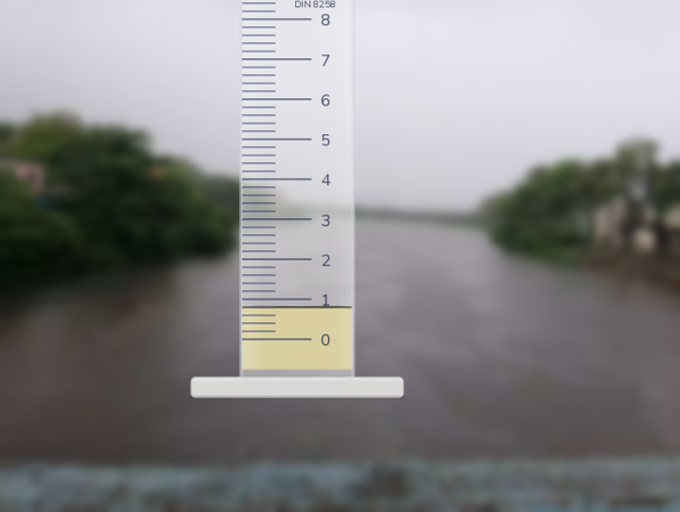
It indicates 0.8; mL
